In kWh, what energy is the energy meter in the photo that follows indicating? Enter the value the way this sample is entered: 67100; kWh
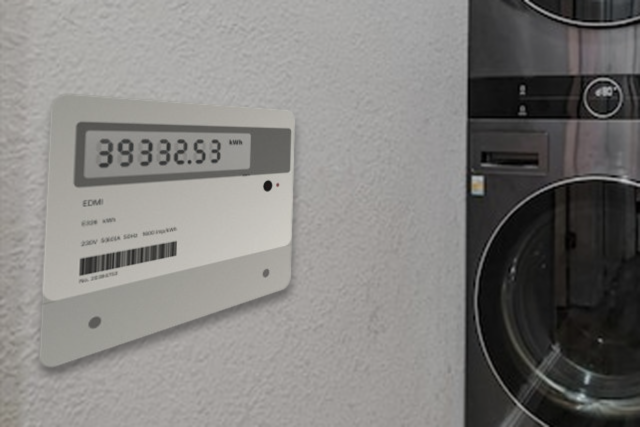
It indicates 39332.53; kWh
